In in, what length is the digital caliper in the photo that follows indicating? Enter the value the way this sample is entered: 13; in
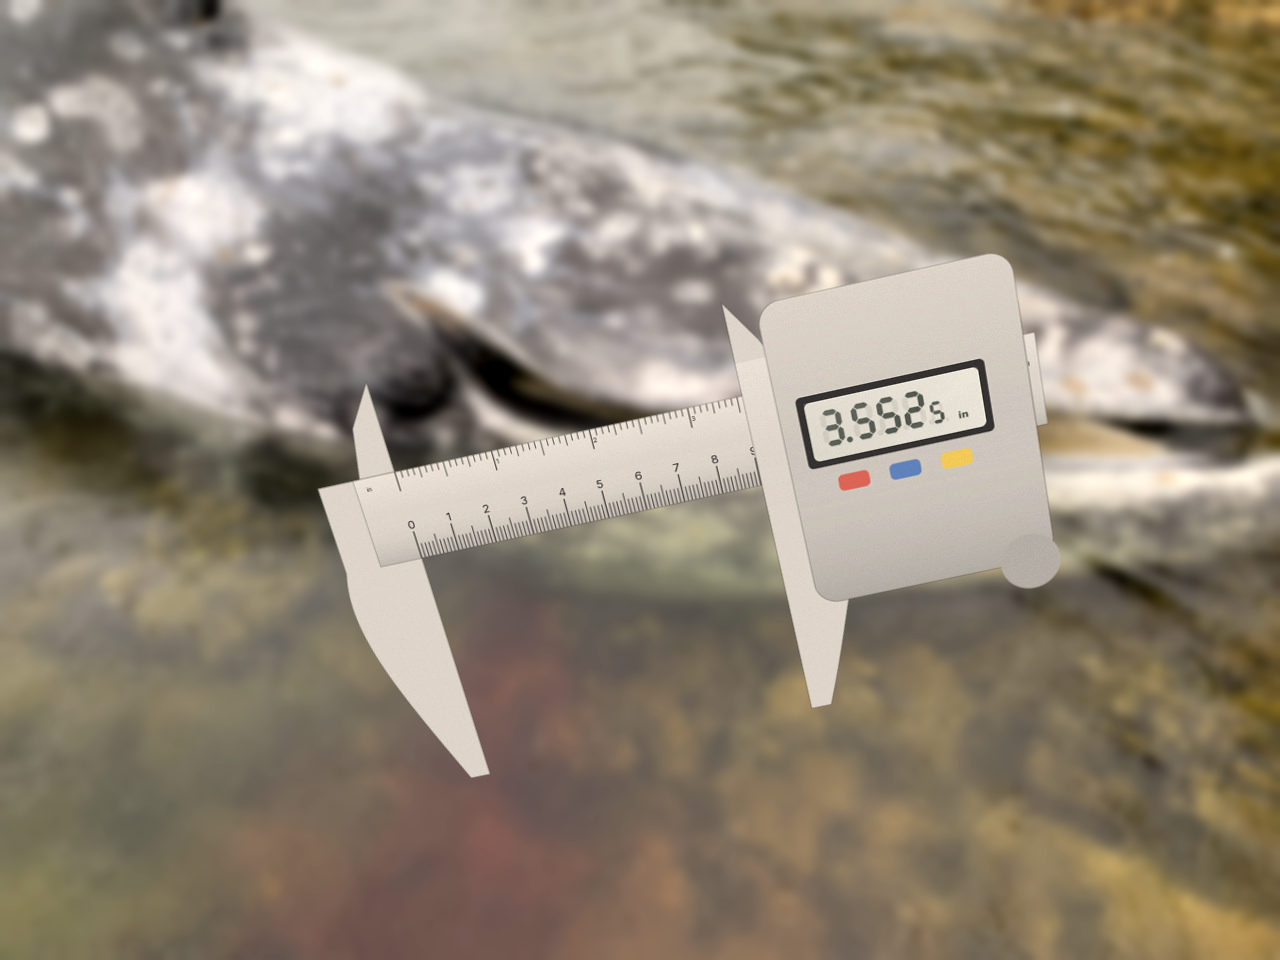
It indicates 3.5525; in
